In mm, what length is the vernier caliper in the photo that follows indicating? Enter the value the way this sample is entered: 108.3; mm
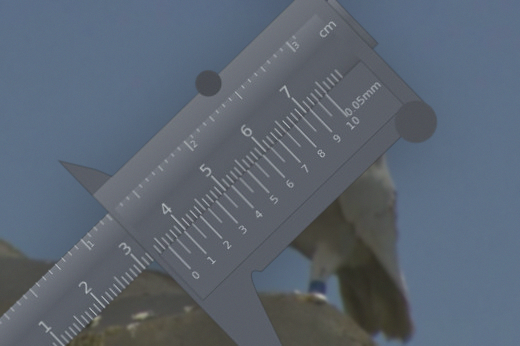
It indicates 35.8; mm
